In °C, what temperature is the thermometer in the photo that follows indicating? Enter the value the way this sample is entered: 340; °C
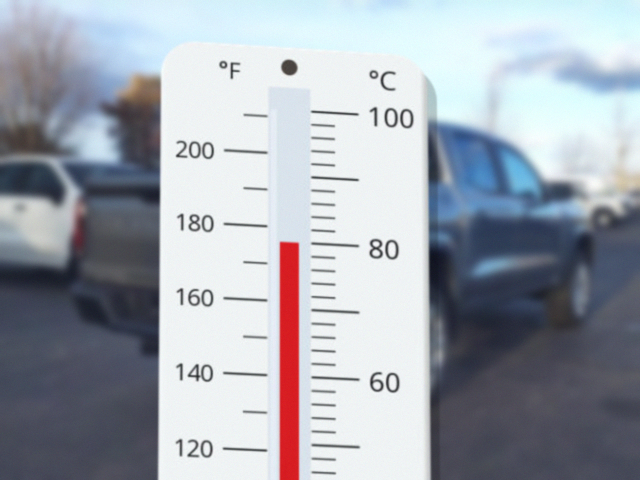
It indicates 80; °C
